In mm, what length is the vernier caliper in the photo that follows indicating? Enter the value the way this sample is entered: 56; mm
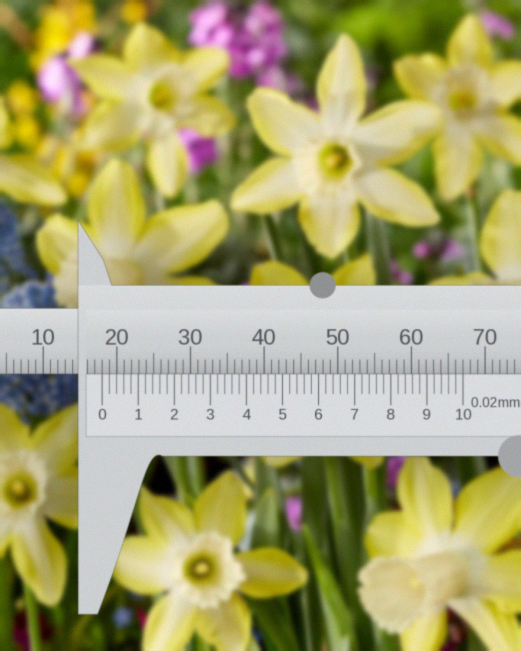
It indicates 18.0; mm
